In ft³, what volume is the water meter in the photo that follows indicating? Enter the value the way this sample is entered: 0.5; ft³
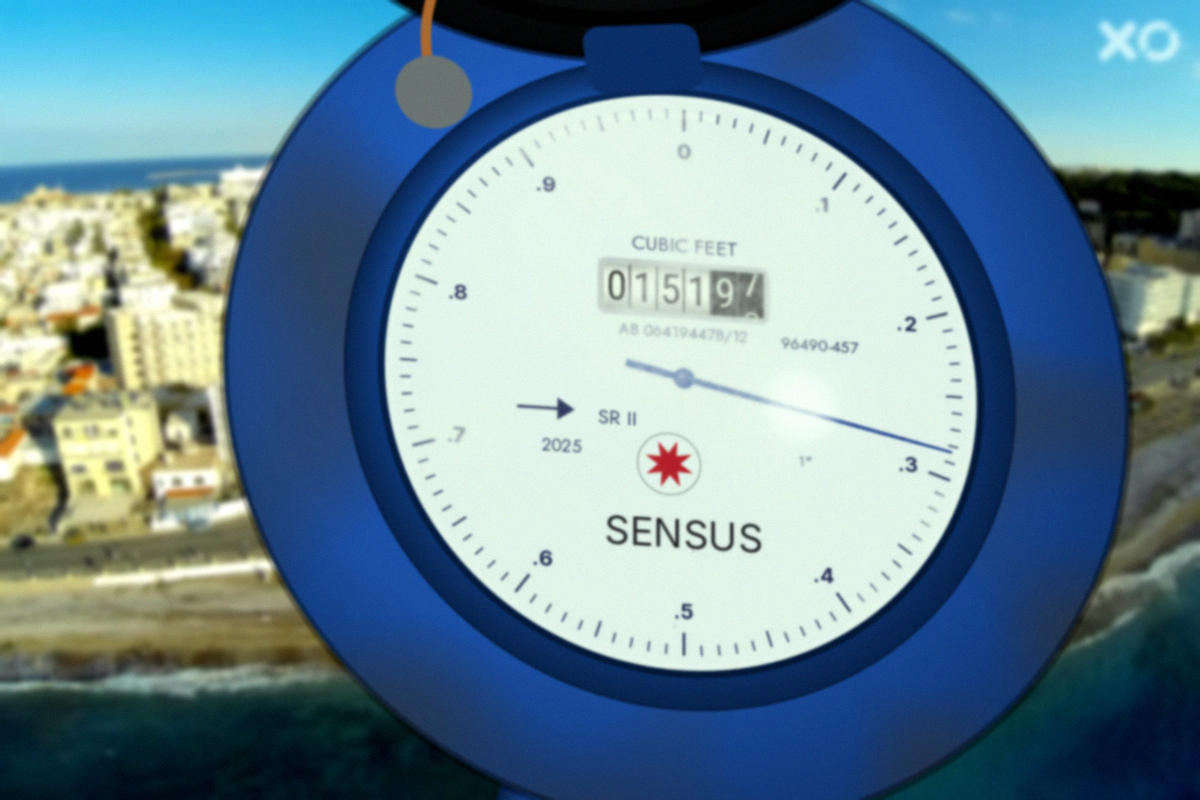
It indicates 15197.28; ft³
